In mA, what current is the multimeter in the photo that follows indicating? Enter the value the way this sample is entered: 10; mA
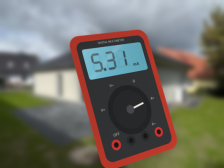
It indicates 5.31; mA
